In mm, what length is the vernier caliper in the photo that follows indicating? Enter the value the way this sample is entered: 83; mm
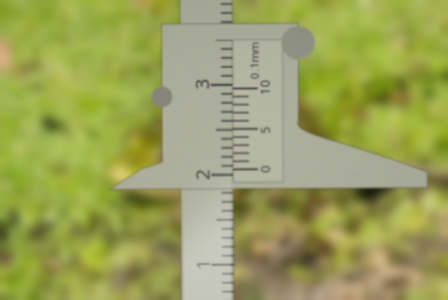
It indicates 20.6; mm
